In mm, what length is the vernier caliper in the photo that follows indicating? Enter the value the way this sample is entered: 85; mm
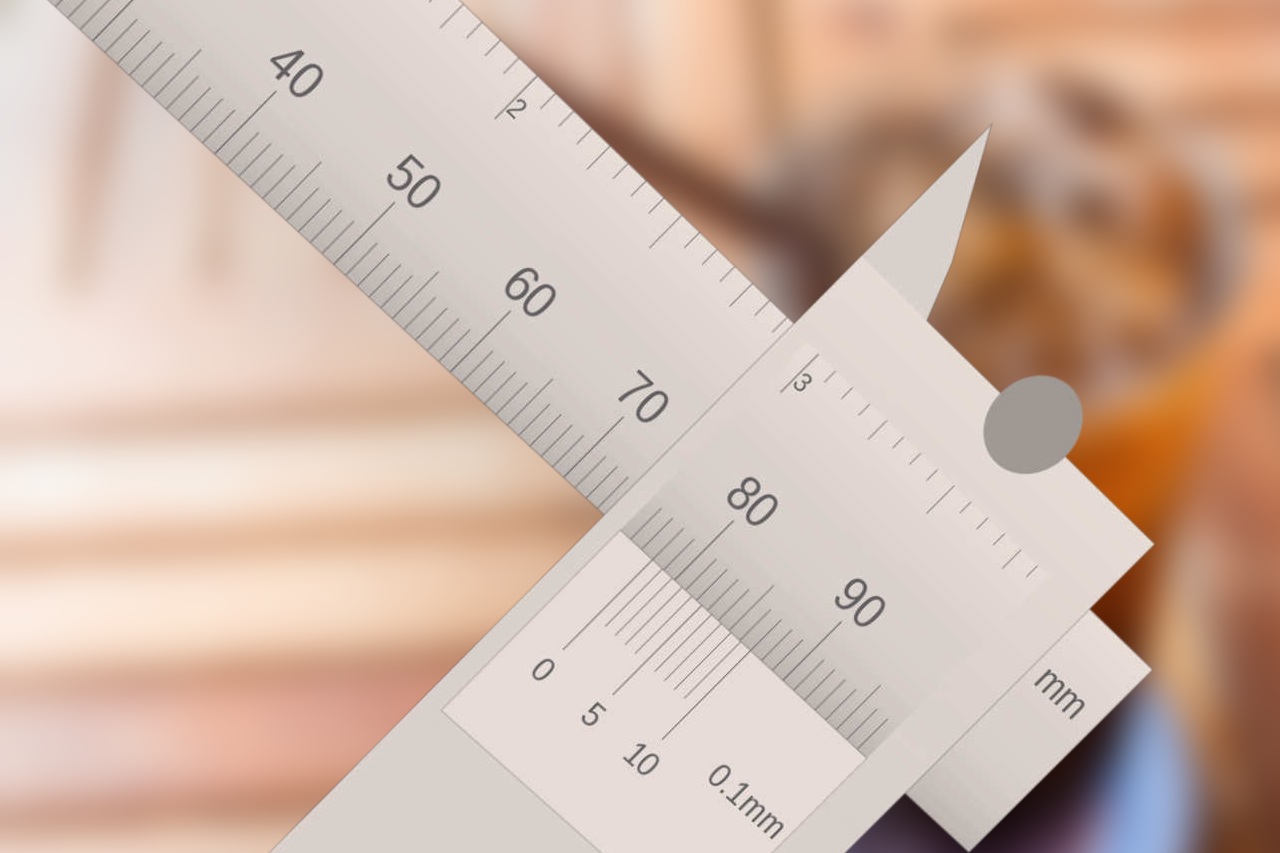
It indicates 78.0; mm
